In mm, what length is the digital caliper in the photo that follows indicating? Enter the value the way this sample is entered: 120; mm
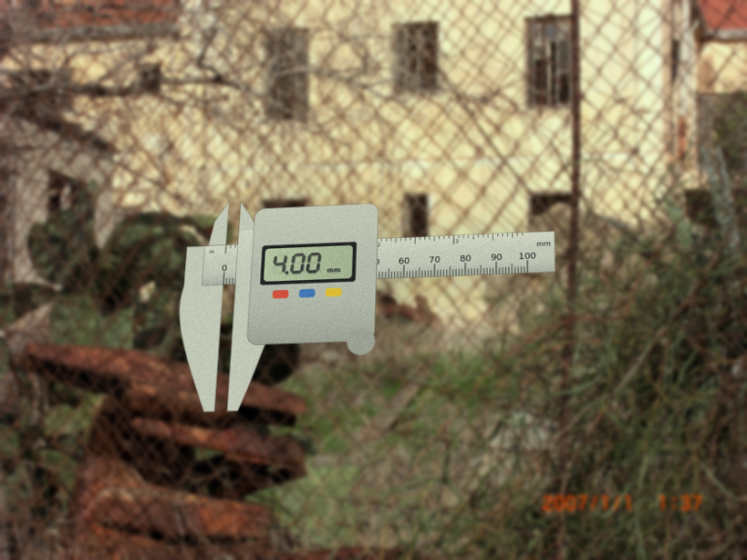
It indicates 4.00; mm
